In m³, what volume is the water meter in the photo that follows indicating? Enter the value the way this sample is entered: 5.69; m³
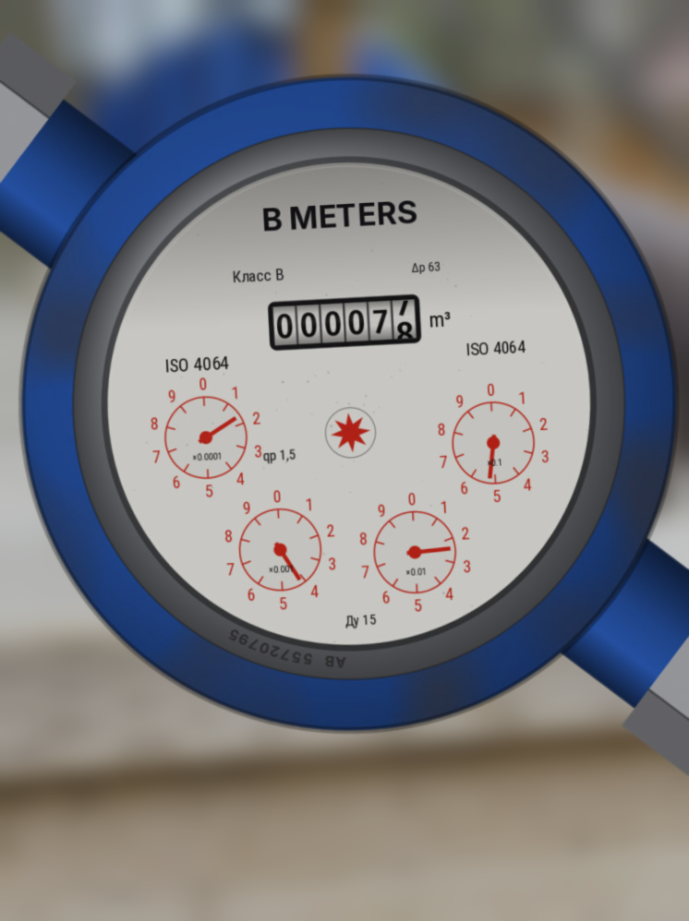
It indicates 77.5241; m³
